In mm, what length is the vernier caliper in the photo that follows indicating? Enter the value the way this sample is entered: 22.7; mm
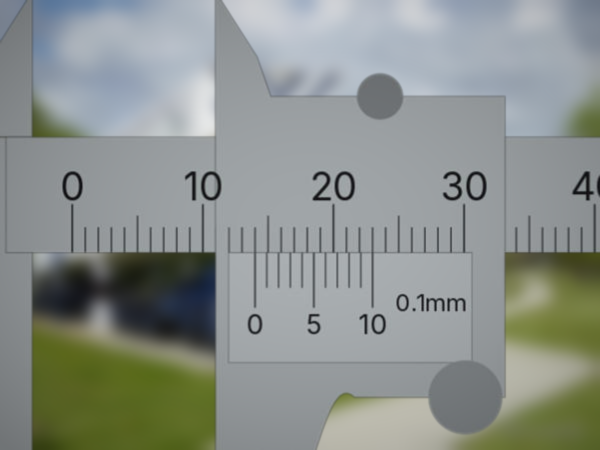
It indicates 14.0; mm
